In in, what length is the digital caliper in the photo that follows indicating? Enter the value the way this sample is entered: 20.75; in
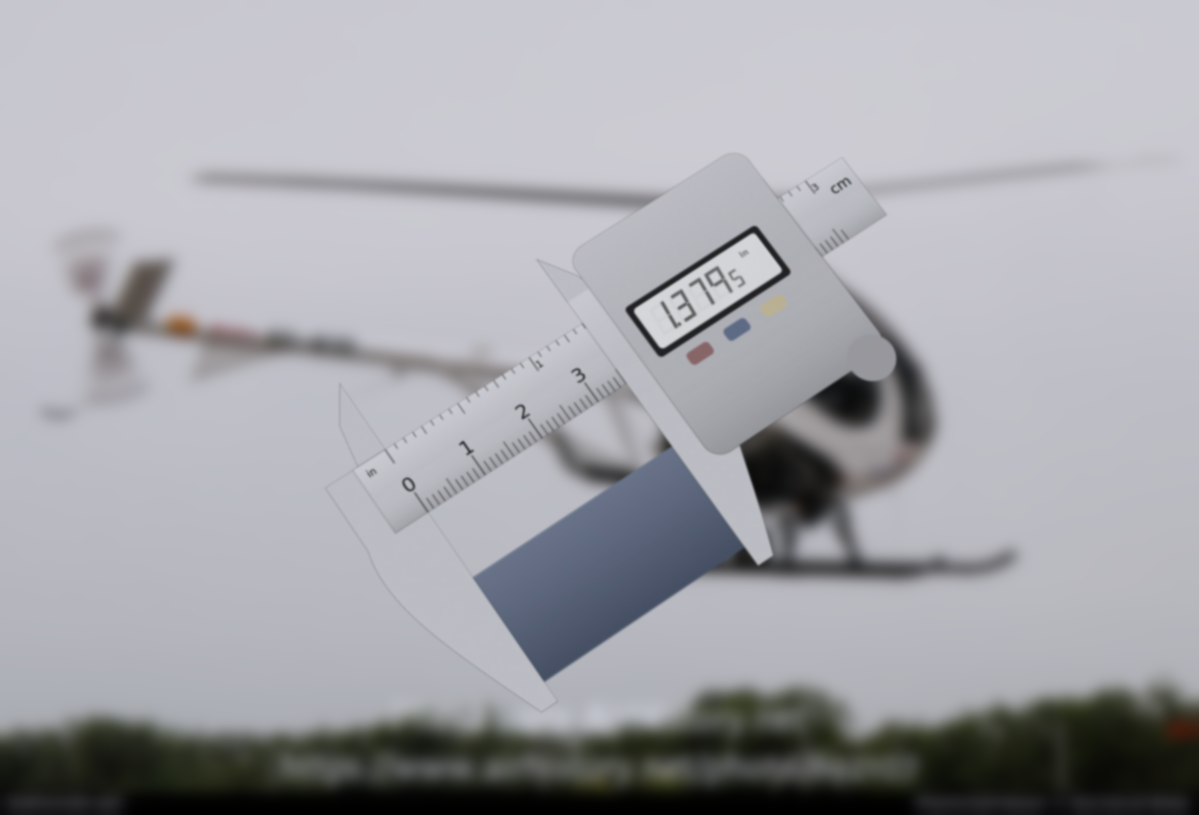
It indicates 1.3795; in
